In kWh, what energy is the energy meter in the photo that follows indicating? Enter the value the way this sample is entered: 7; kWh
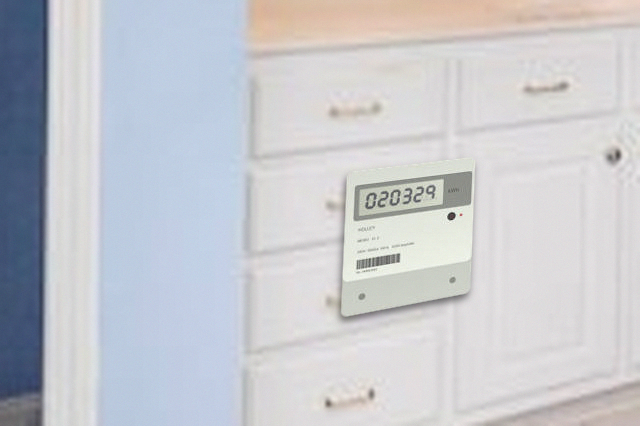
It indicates 20329; kWh
